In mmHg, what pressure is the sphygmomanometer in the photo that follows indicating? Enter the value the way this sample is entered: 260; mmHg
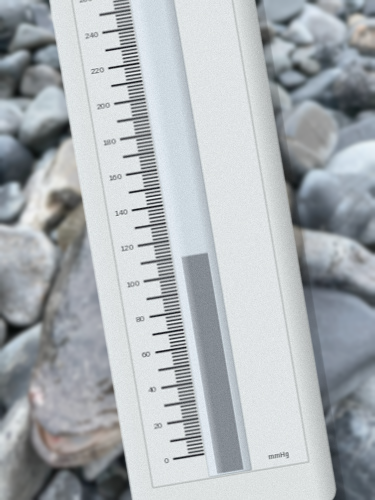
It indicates 110; mmHg
